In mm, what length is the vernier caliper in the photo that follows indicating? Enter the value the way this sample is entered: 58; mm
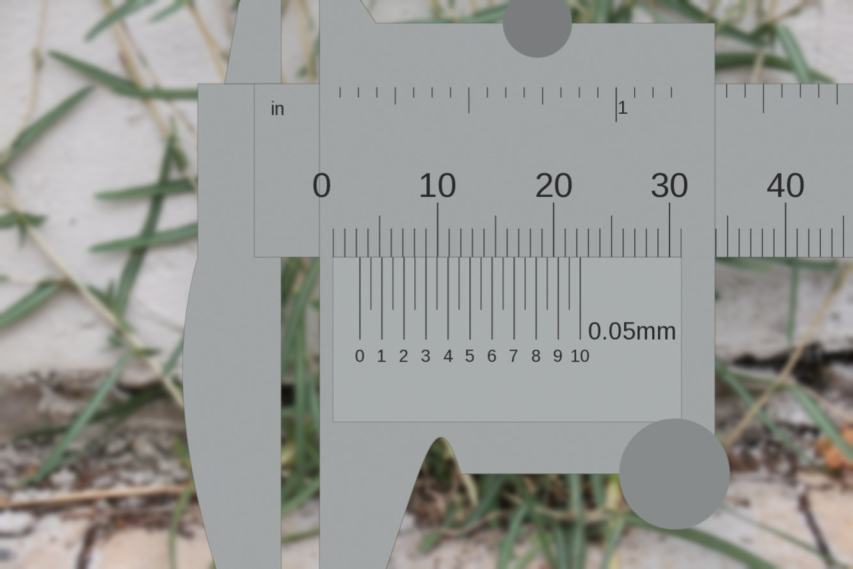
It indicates 3.3; mm
